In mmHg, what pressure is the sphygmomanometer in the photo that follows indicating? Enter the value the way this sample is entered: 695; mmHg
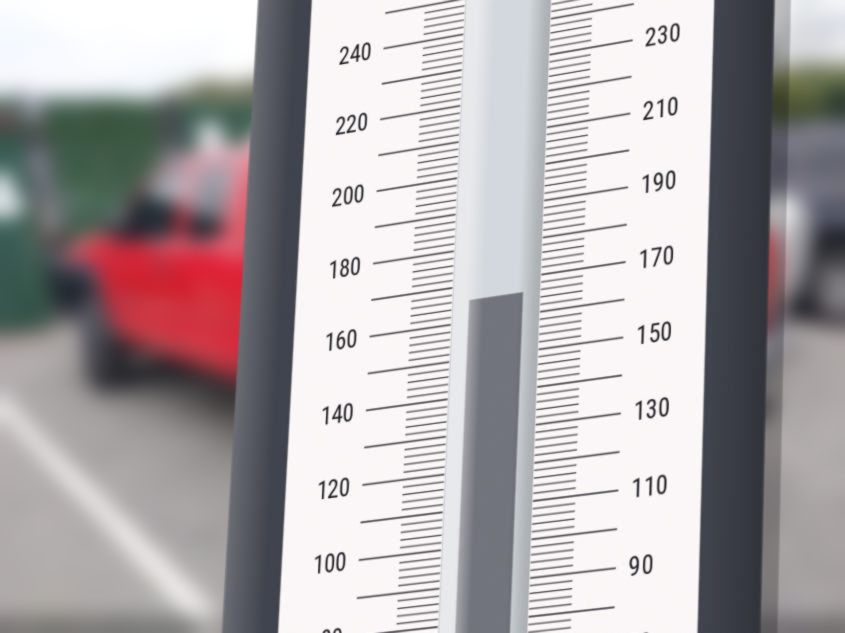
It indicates 166; mmHg
